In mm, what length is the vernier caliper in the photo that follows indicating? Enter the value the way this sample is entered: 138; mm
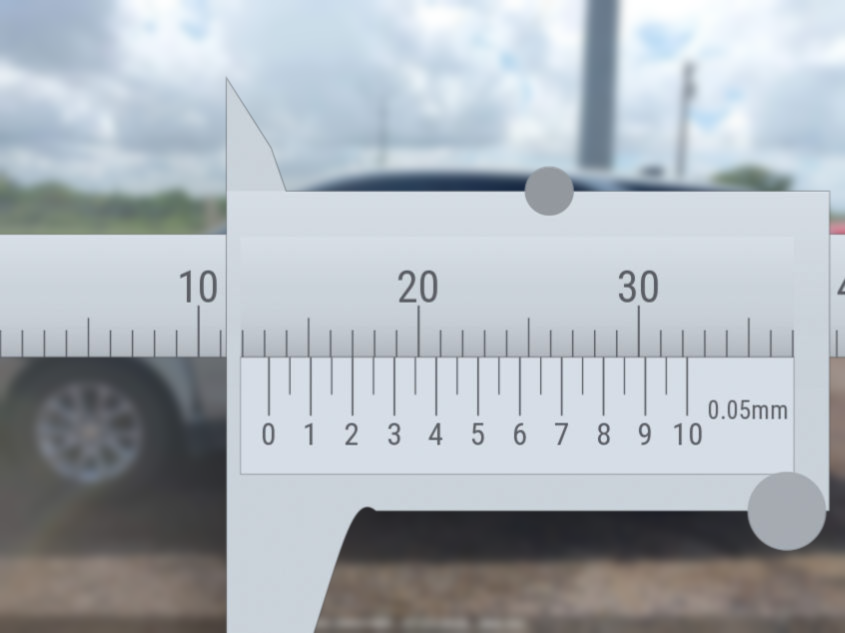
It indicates 13.2; mm
